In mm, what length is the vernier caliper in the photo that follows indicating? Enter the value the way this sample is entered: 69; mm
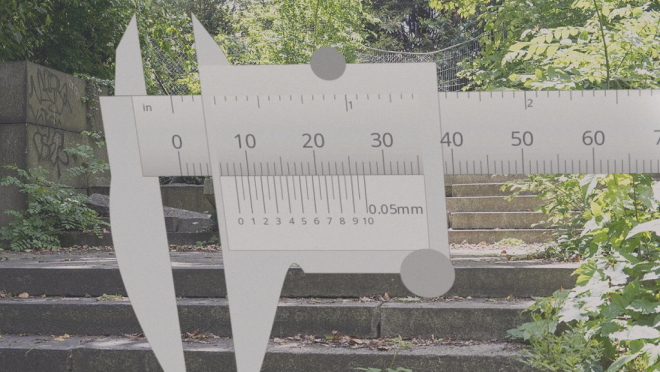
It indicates 8.0; mm
